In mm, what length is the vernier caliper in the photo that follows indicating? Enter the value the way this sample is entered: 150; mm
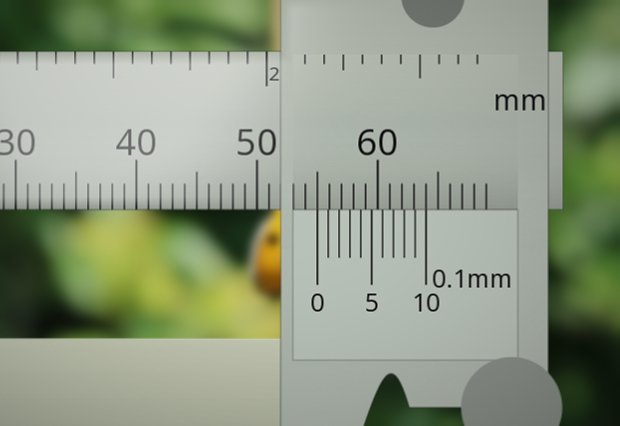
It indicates 55.0; mm
